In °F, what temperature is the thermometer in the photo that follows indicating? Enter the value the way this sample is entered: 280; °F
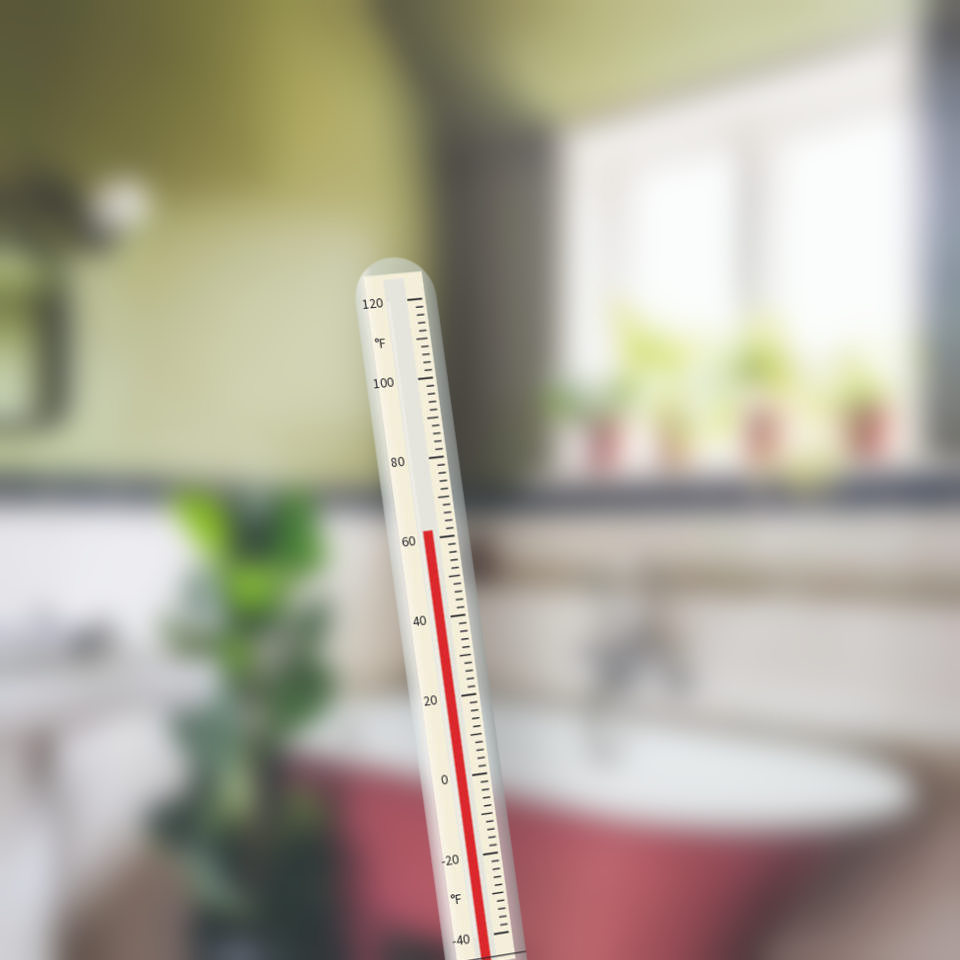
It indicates 62; °F
